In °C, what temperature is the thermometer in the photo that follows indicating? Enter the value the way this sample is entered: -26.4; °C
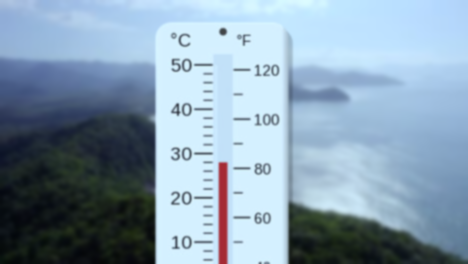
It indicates 28; °C
